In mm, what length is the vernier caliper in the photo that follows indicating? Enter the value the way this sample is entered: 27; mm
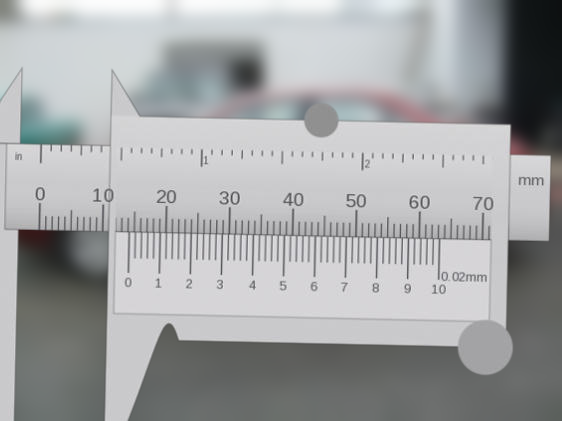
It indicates 14.2; mm
